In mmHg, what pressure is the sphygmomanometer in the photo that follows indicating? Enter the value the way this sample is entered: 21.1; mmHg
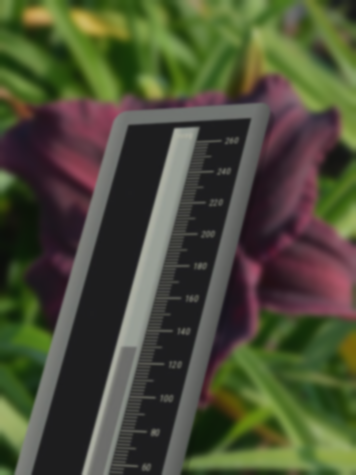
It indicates 130; mmHg
